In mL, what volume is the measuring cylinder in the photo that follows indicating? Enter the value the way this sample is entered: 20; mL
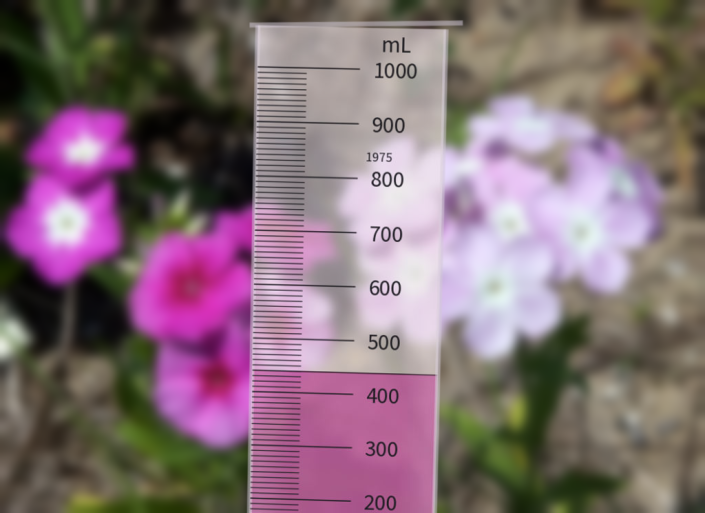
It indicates 440; mL
